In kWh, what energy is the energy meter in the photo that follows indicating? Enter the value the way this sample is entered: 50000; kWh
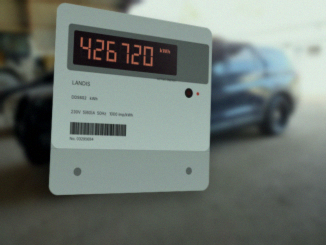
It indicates 426720; kWh
